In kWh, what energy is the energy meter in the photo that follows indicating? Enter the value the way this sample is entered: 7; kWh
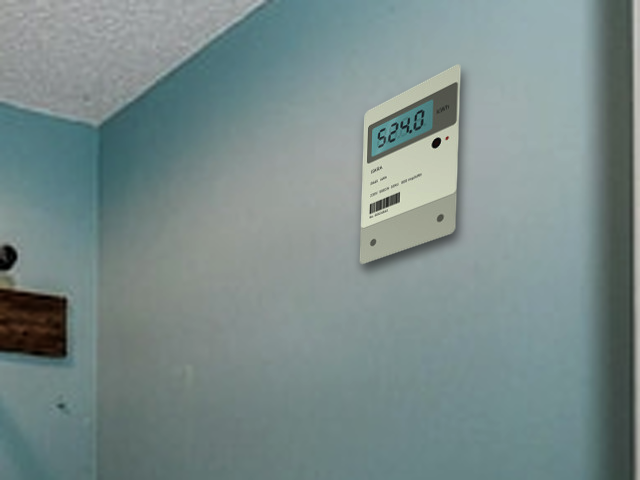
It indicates 524.0; kWh
